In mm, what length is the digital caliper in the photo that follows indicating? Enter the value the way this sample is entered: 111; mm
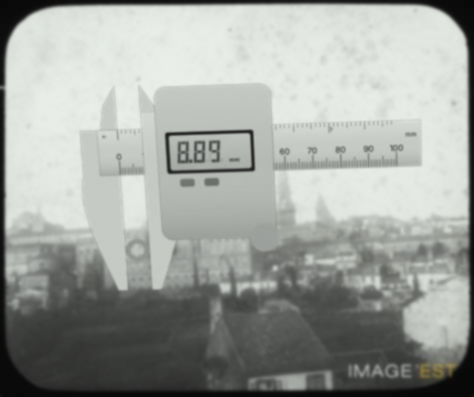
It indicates 8.89; mm
